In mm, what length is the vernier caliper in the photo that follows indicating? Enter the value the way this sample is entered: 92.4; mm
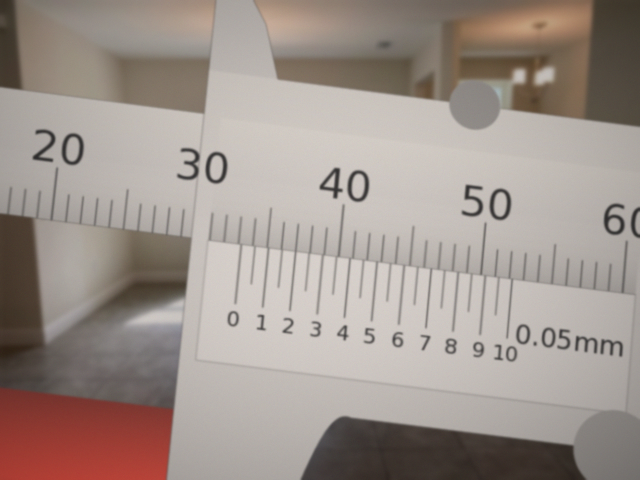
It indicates 33.2; mm
